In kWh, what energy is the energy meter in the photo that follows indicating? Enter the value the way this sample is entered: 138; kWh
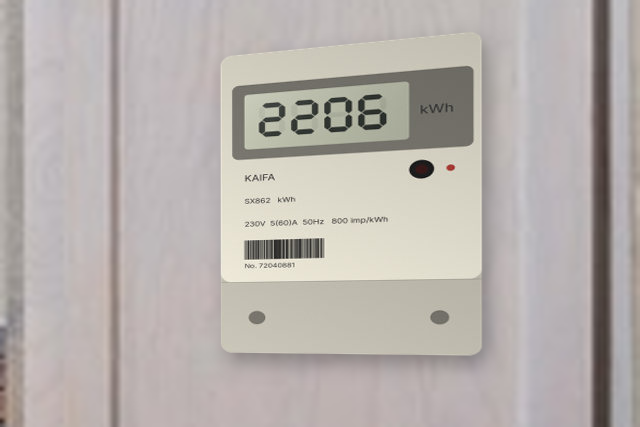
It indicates 2206; kWh
